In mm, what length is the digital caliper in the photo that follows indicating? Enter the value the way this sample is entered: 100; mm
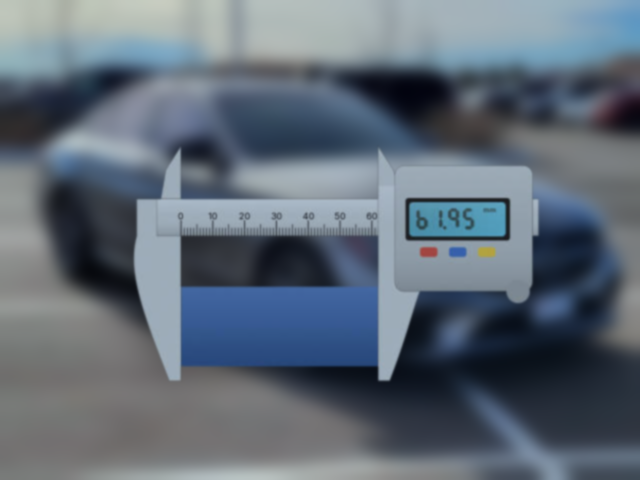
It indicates 61.95; mm
